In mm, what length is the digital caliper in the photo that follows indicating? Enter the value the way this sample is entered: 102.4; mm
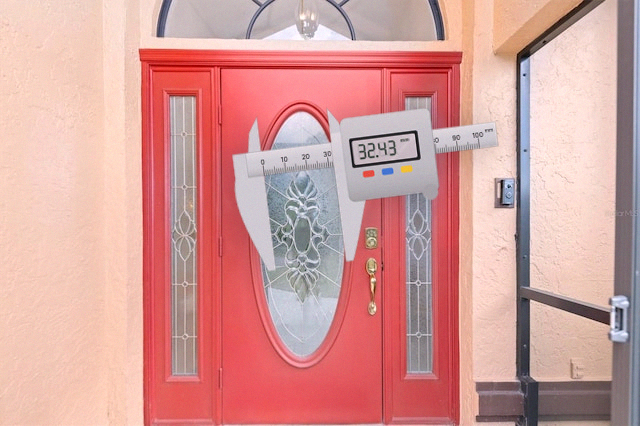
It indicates 32.43; mm
